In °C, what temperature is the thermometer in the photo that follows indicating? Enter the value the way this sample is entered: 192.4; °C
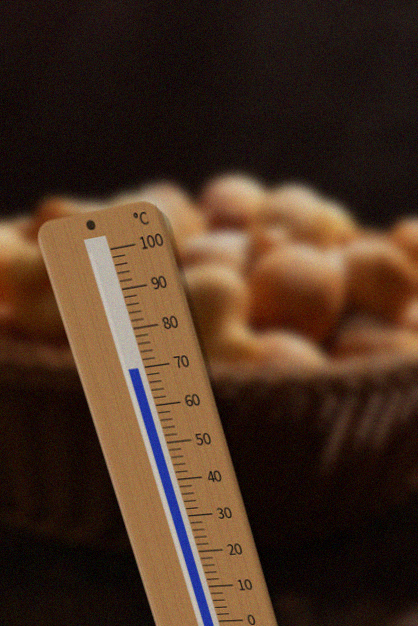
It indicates 70; °C
